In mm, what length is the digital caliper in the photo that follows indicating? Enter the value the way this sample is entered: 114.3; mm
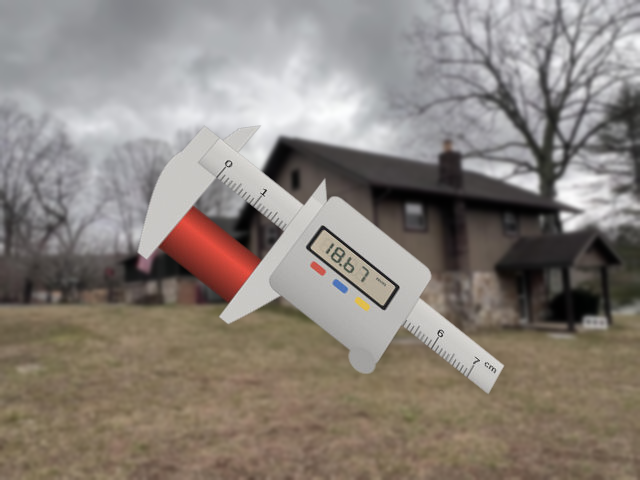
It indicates 18.67; mm
